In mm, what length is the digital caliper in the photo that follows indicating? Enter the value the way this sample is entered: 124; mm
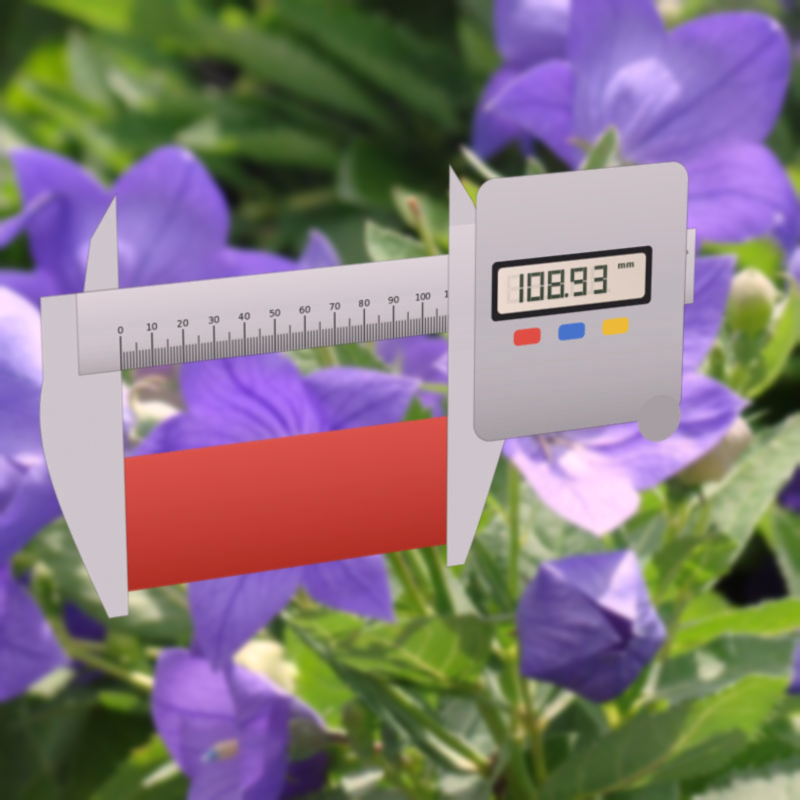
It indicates 108.93; mm
